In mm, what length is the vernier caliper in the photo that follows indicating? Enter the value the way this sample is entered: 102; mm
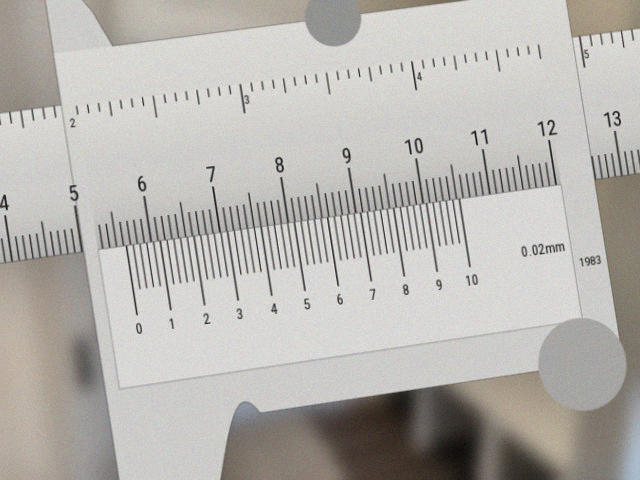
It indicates 56.4; mm
